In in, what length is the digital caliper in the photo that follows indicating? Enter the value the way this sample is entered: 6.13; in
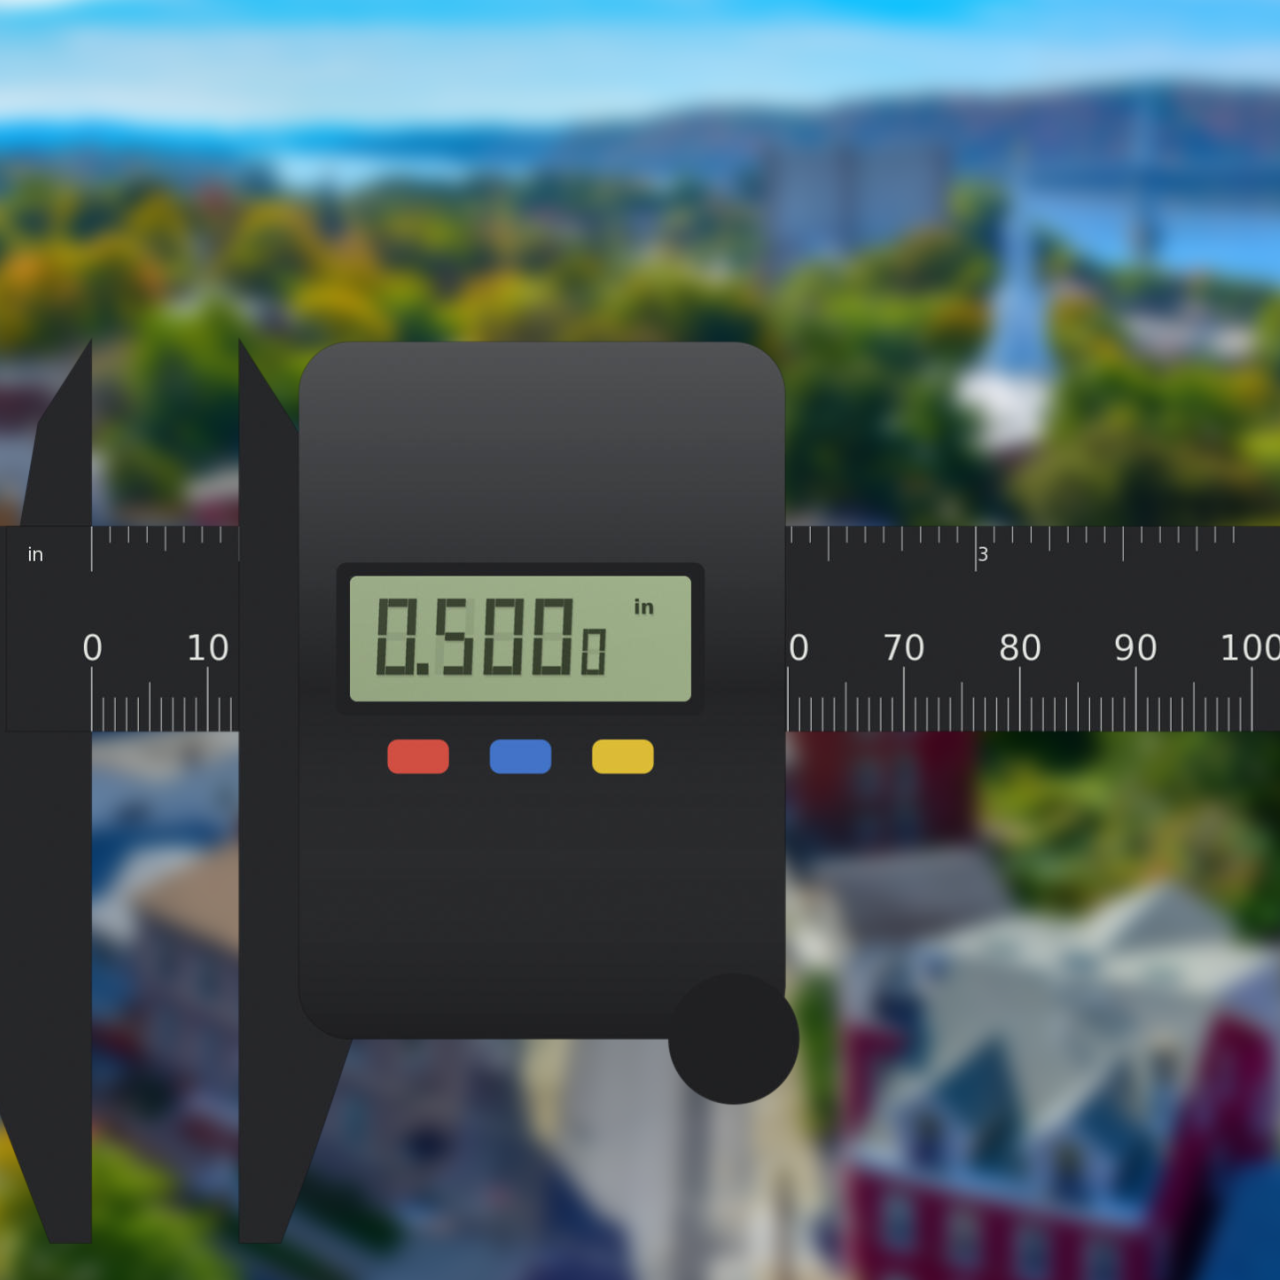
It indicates 0.5000; in
